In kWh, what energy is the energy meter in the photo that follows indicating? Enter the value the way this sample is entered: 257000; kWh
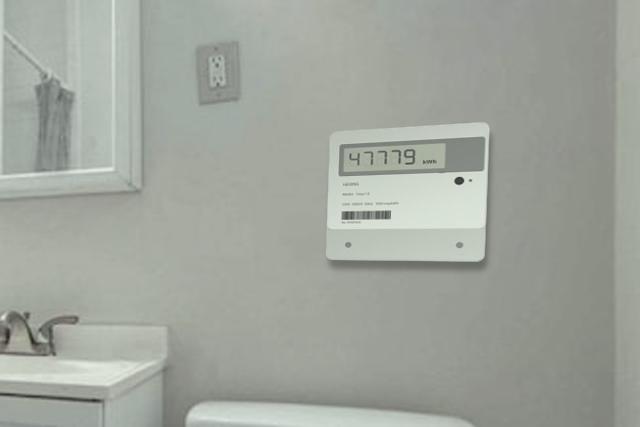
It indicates 47779; kWh
